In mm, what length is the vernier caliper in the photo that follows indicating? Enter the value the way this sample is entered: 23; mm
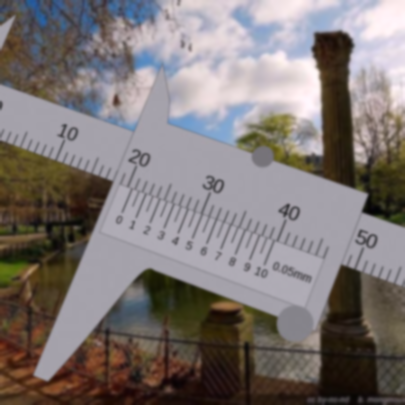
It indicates 20.6; mm
